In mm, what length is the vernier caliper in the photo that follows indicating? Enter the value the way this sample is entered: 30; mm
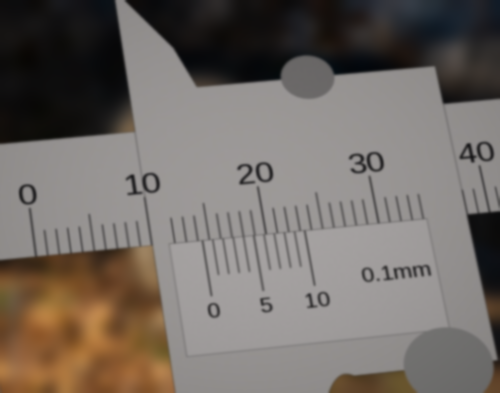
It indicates 14.4; mm
